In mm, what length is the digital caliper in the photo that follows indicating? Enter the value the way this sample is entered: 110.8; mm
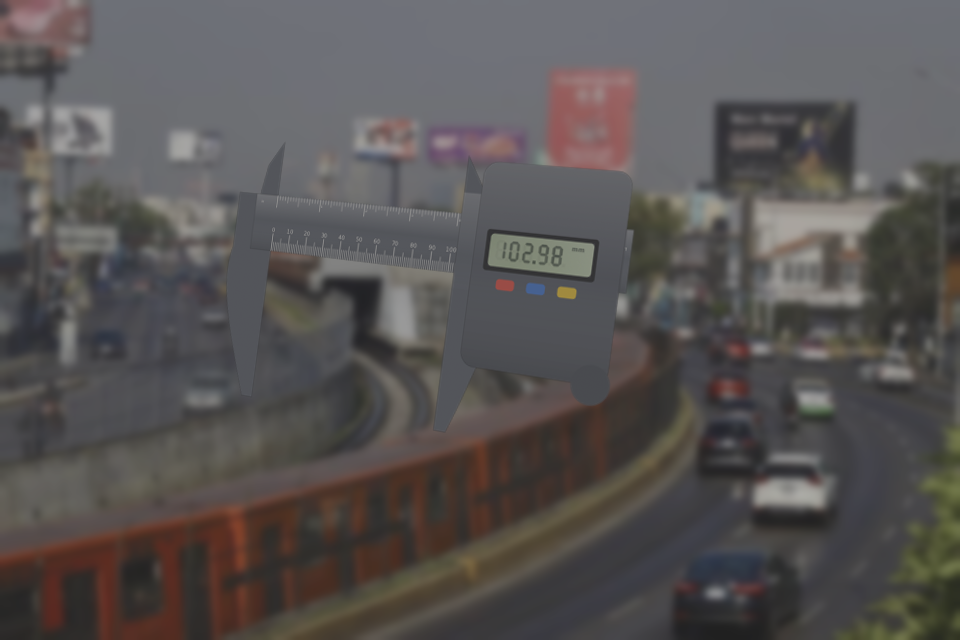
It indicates 102.98; mm
